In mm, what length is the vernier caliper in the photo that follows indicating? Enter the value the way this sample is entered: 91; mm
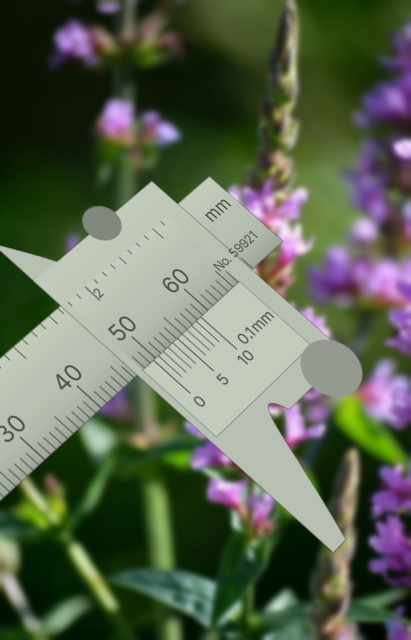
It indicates 49.6; mm
